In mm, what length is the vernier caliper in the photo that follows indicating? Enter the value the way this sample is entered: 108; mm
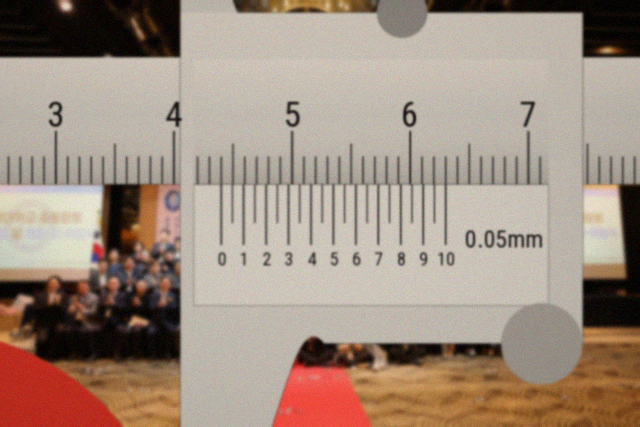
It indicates 44.0; mm
